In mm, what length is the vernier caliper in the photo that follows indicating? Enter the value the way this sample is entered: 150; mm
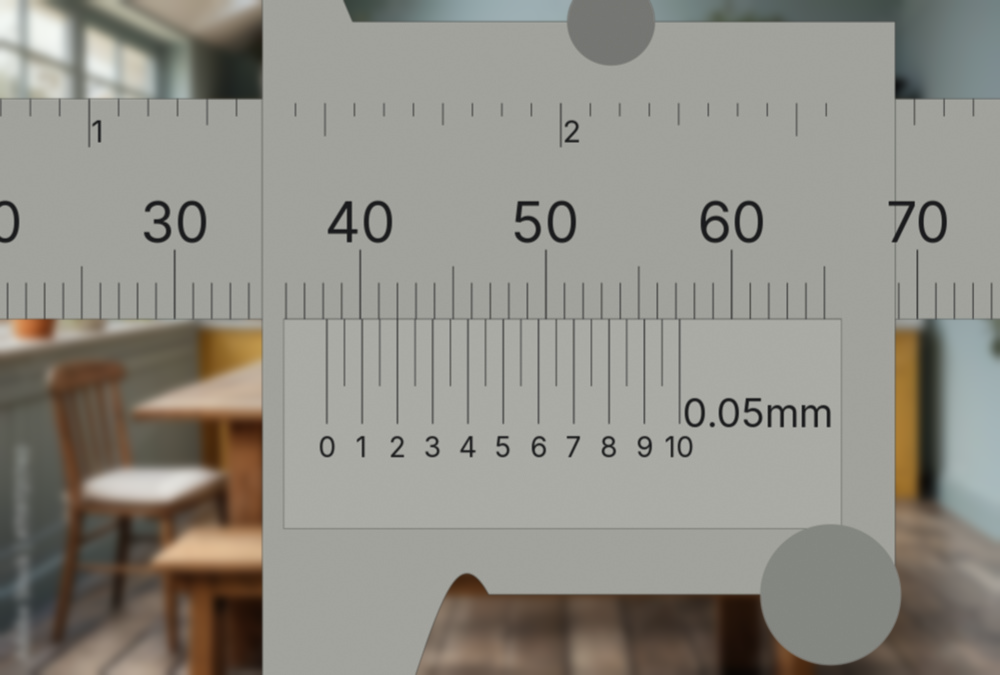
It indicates 38.2; mm
